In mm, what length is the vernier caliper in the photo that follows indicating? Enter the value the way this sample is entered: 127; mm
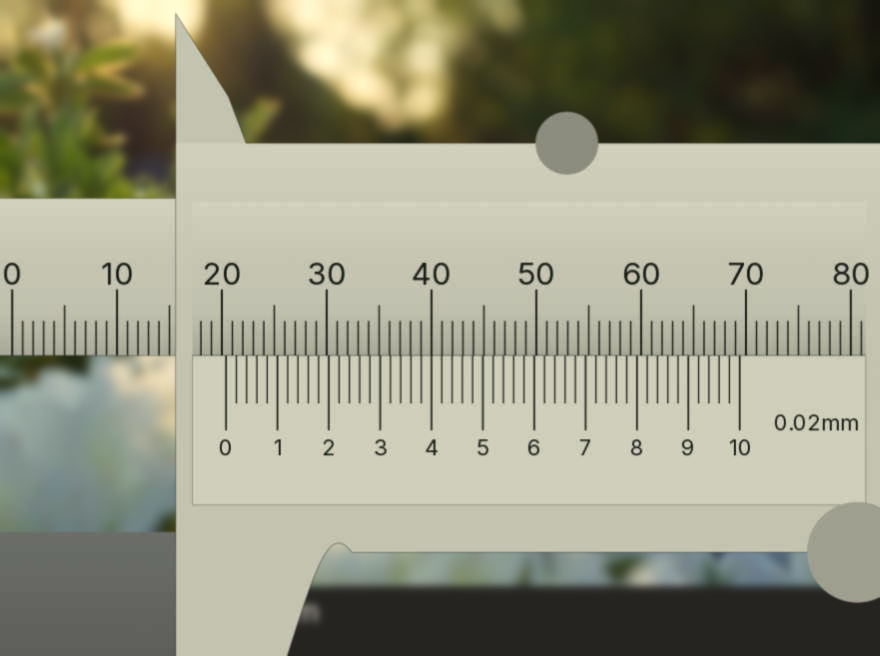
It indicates 20.4; mm
